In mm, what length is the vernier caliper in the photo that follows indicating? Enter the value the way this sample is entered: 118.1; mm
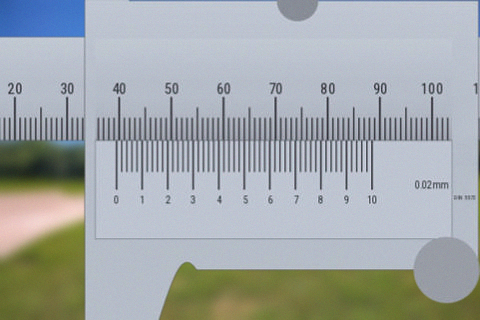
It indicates 39.5; mm
